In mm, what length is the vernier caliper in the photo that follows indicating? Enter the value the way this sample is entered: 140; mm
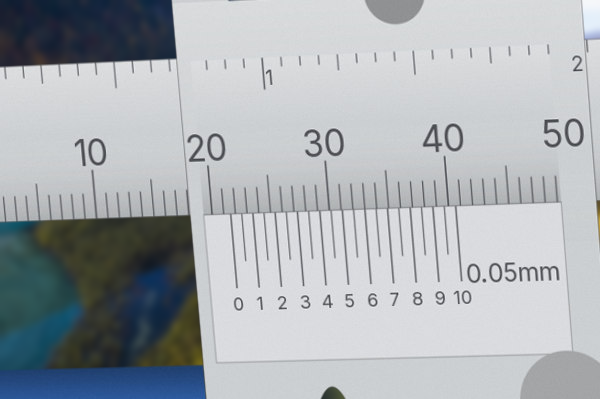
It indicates 21.6; mm
